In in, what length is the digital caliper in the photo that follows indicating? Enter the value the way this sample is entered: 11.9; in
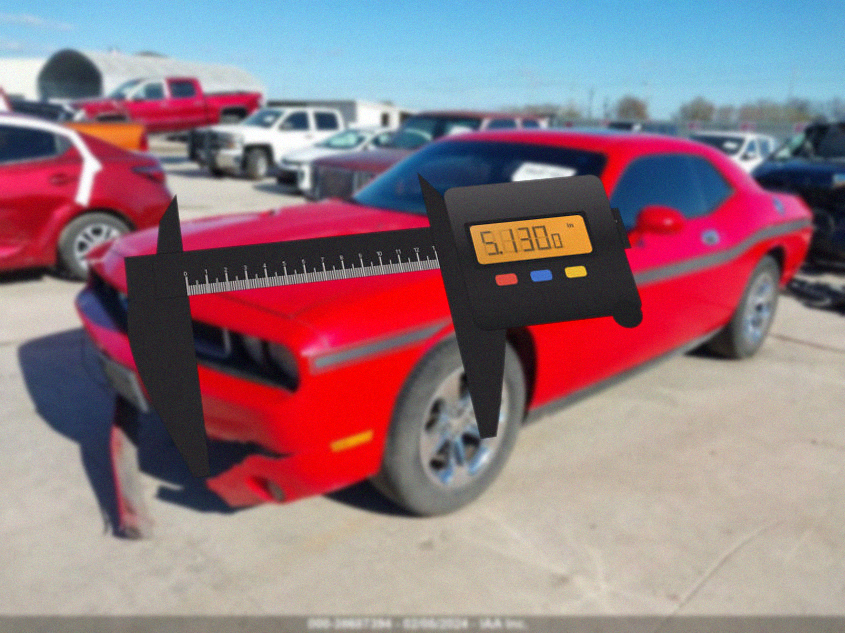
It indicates 5.1300; in
